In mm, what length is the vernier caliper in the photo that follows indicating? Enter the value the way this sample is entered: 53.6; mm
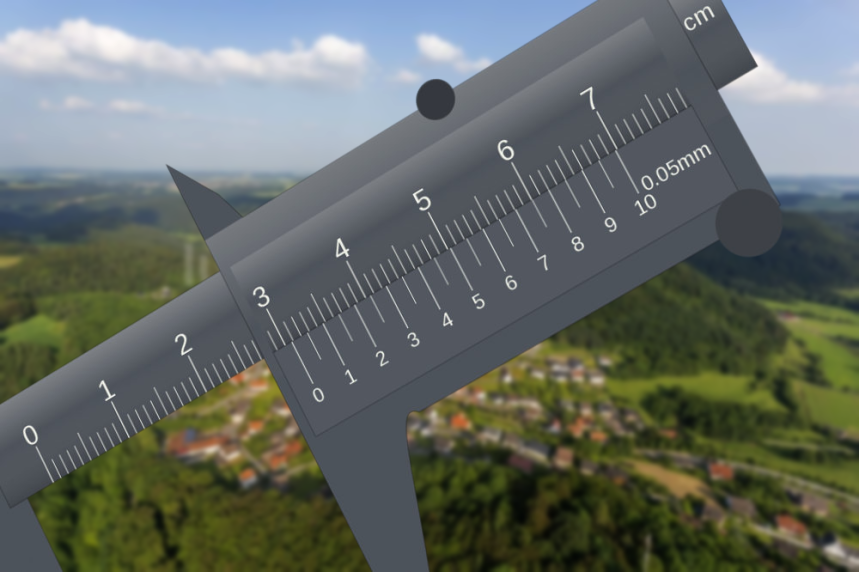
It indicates 30.8; mm
